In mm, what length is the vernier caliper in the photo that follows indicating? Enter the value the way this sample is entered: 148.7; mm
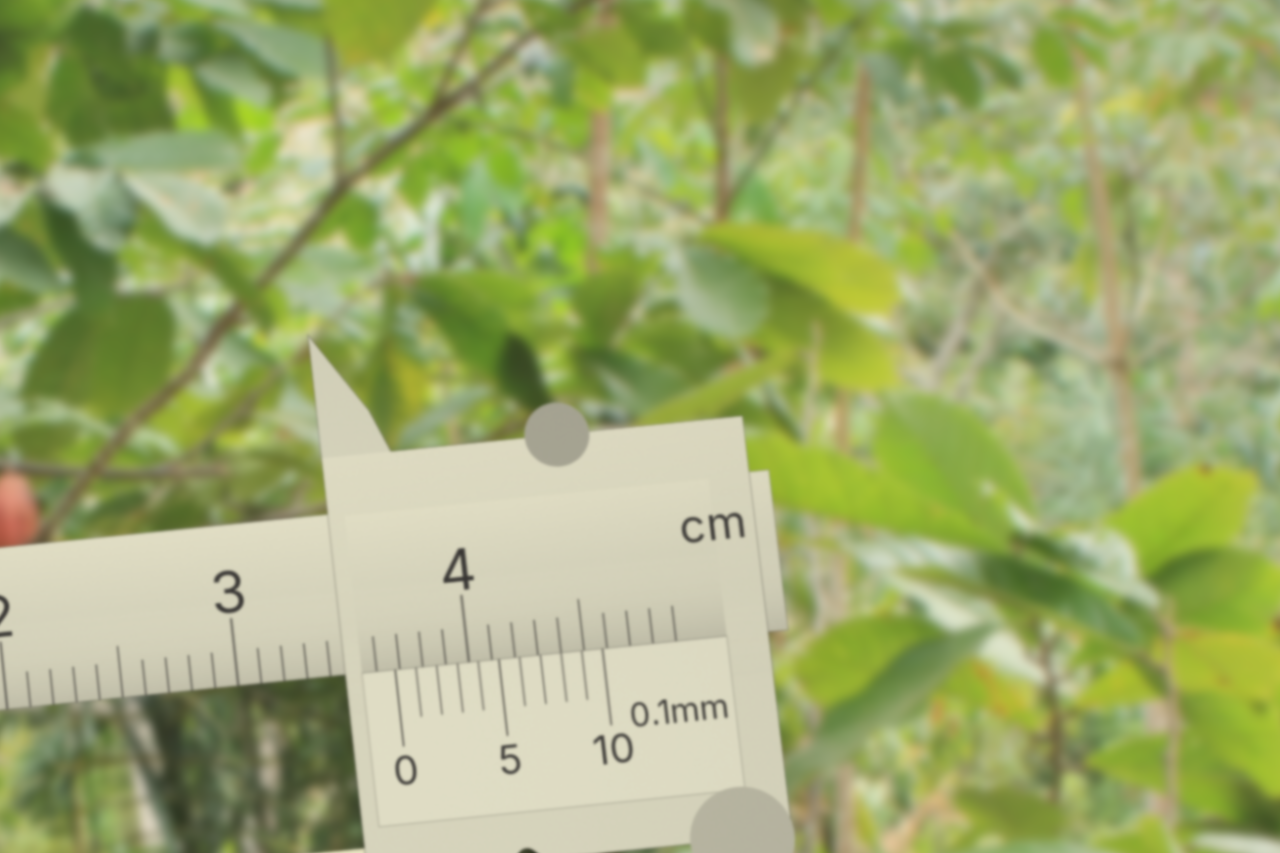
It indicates 36.8; mm
